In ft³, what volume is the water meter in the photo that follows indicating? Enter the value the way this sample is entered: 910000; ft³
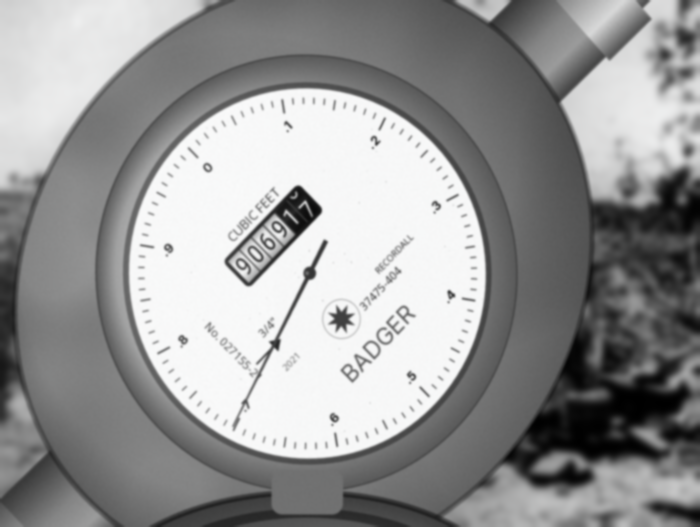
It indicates 906916.70; ft³
